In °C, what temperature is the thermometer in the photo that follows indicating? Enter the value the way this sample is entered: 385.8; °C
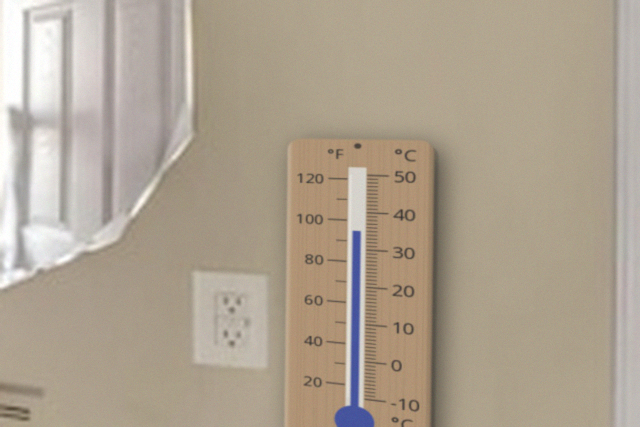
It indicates 35; °C
